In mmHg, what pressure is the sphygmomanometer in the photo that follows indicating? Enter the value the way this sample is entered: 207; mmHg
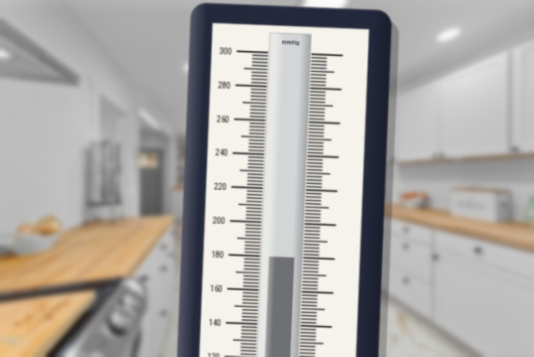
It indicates 180; mmHg
